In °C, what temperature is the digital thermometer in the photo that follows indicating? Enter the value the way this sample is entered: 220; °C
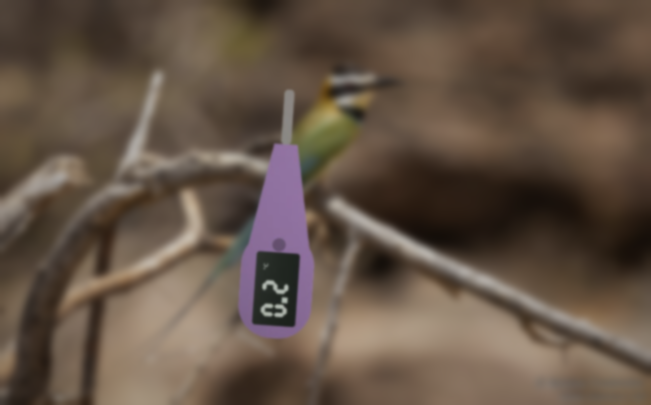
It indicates 0.2; °C
